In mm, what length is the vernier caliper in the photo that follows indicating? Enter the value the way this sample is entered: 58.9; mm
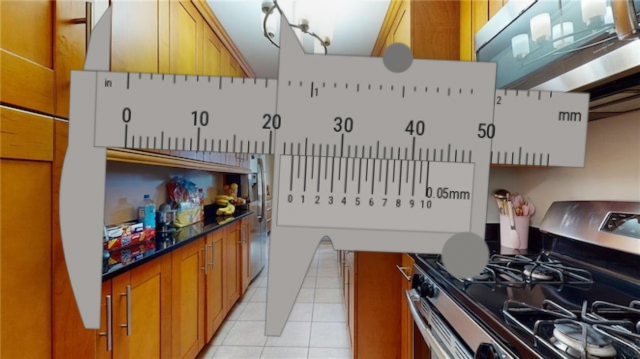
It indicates 23.2; mm
